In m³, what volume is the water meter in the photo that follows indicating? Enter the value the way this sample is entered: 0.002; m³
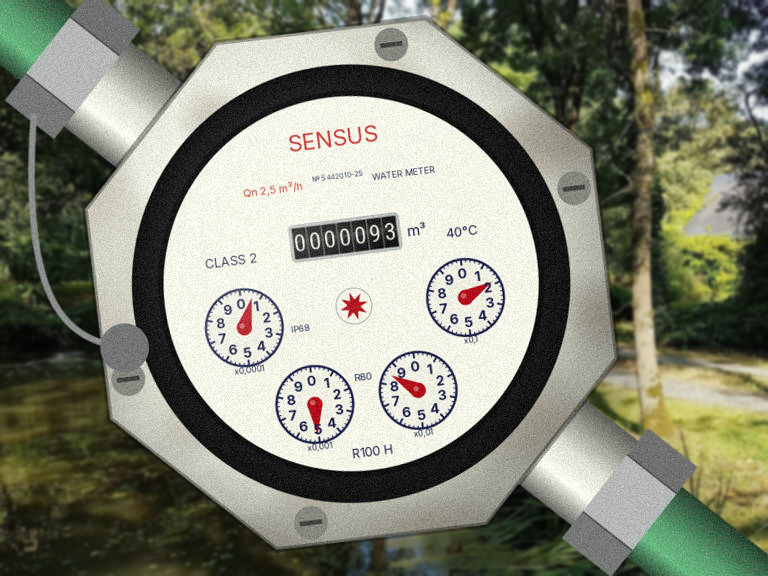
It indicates 93.1850; m³
